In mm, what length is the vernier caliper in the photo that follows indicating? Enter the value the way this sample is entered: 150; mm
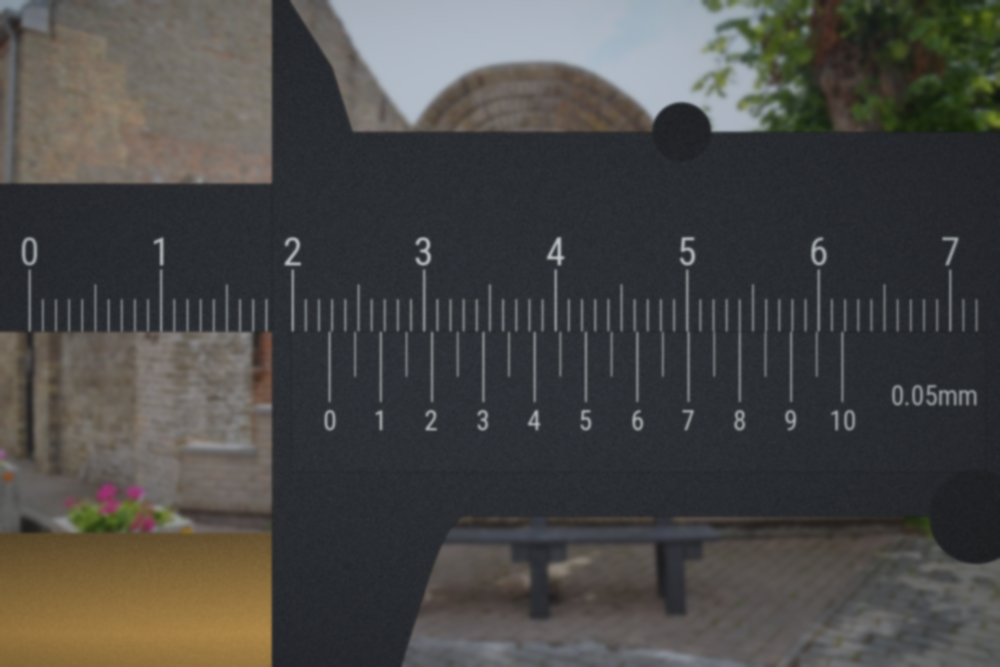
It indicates 22.8; mm
